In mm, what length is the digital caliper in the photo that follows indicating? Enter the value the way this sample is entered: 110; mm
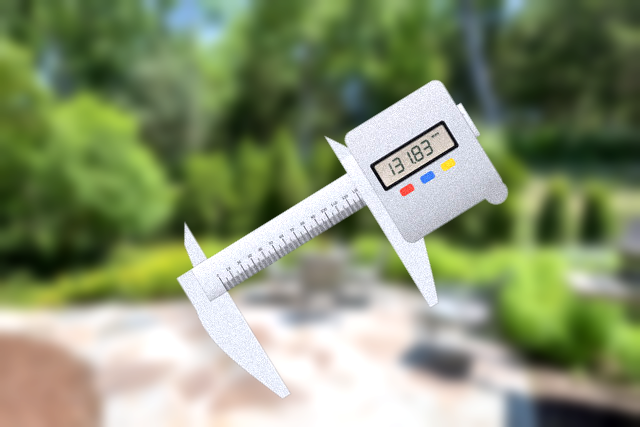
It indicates 131.83; mm
